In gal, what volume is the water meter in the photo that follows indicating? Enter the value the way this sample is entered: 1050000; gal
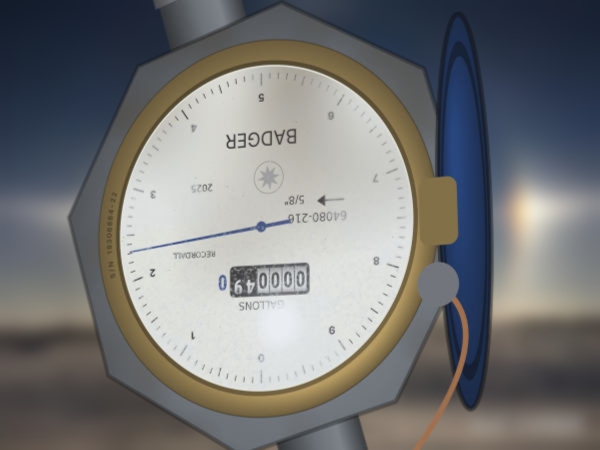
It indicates 492.3; gal
